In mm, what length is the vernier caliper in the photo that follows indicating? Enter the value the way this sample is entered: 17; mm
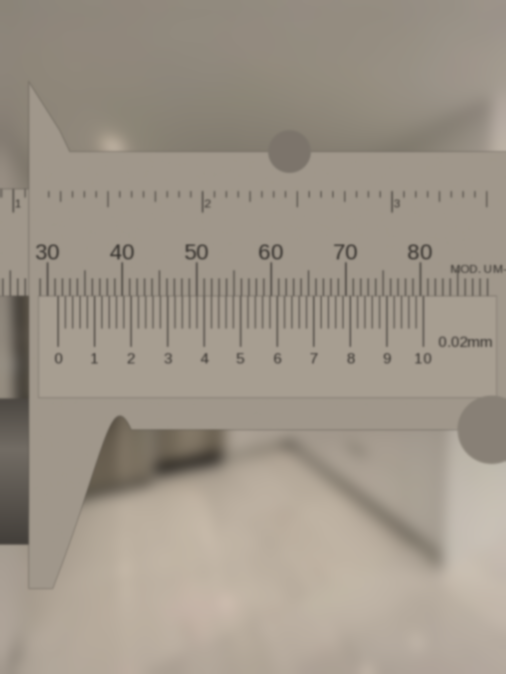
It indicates 31.4; mm
